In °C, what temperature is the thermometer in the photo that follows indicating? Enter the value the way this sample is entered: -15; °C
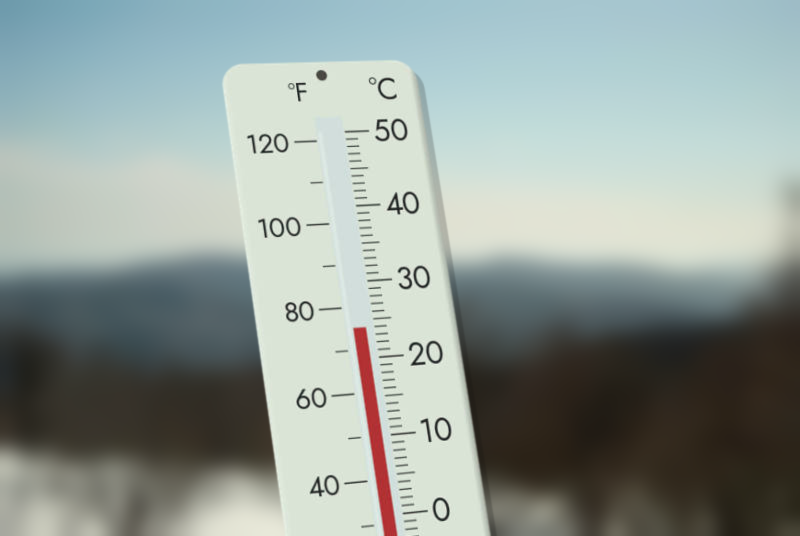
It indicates 24; °C
